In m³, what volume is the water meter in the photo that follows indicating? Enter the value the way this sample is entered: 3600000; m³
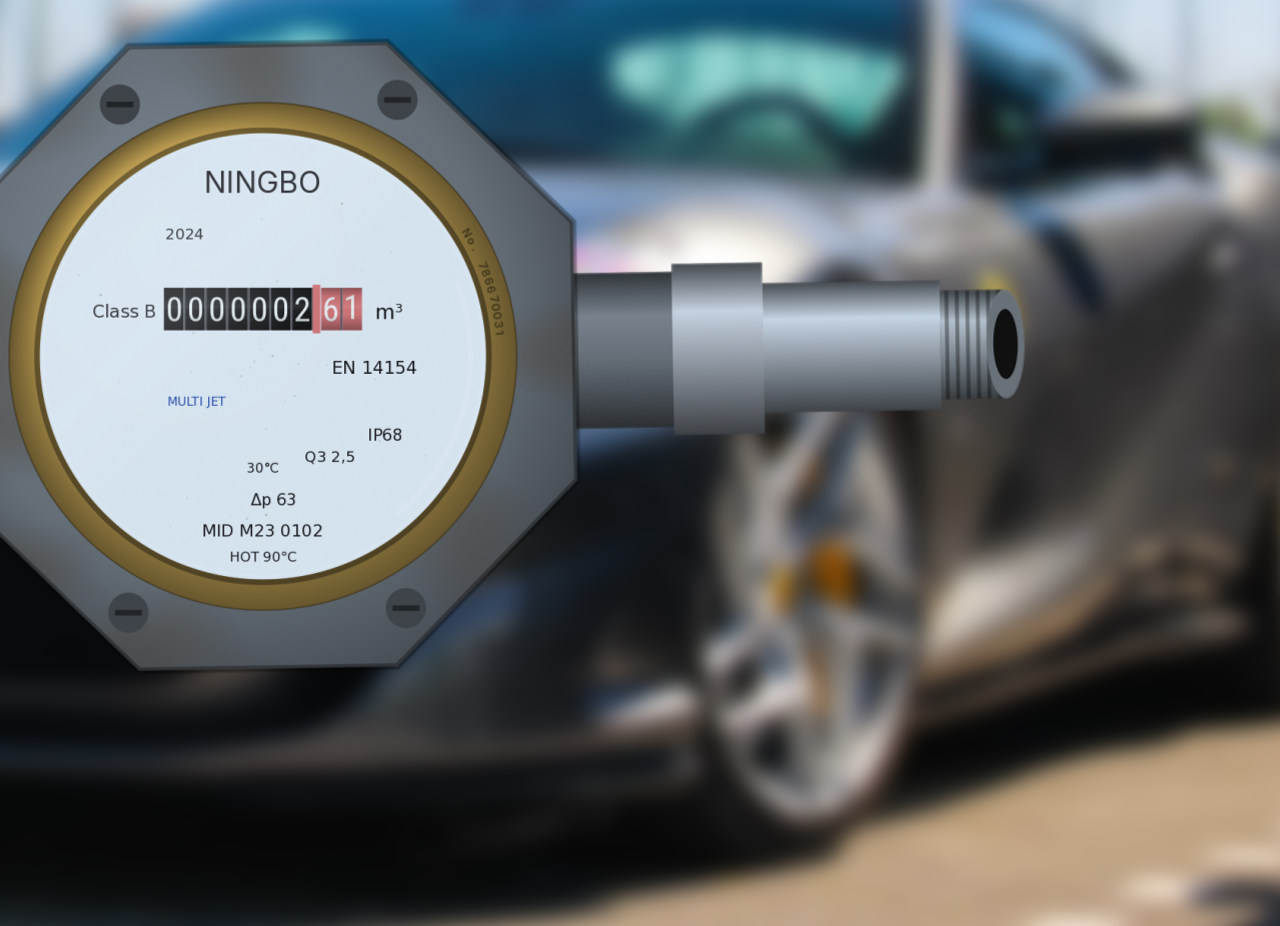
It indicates 2.61; m³
